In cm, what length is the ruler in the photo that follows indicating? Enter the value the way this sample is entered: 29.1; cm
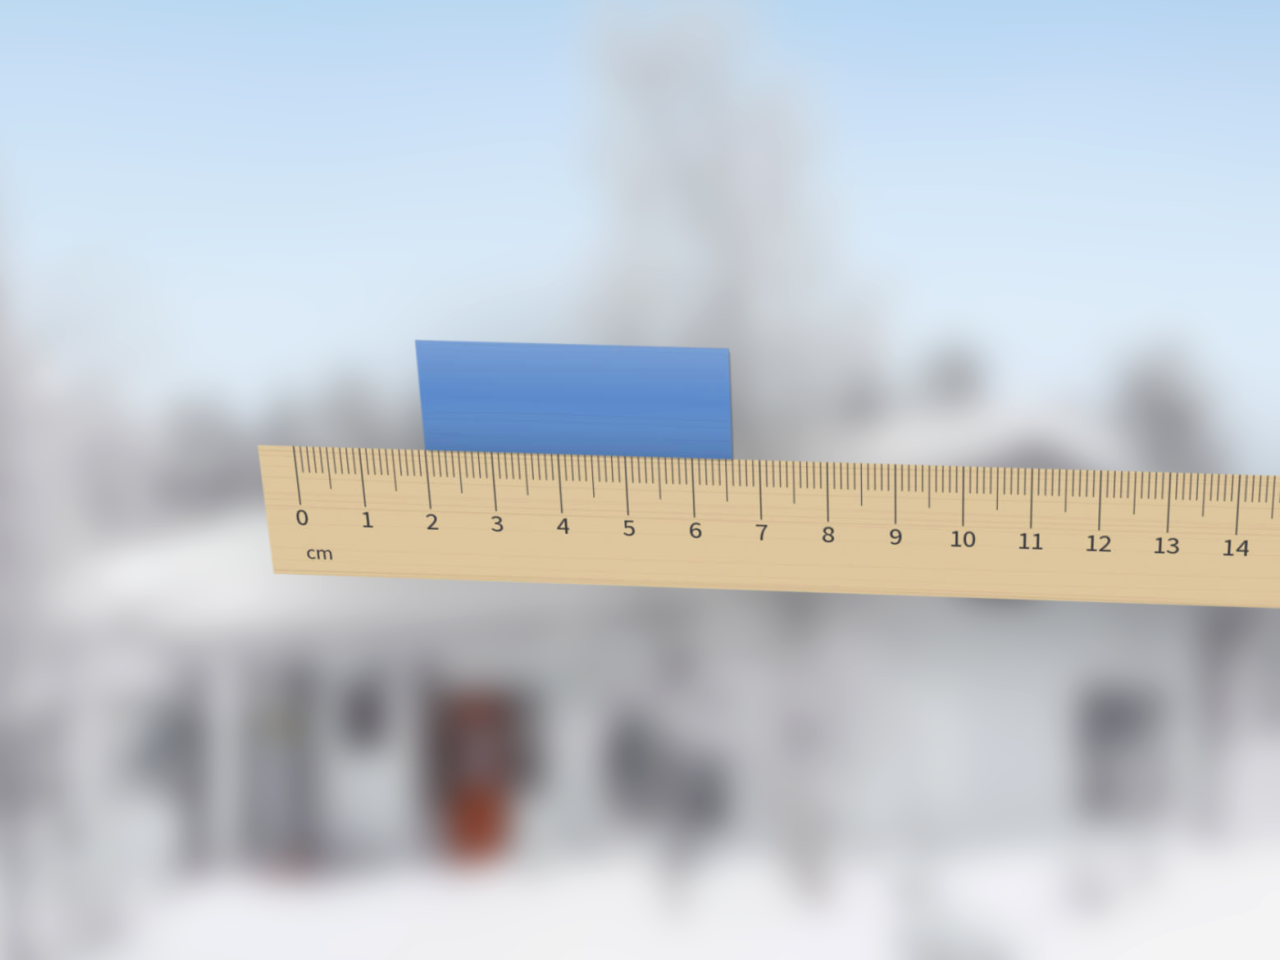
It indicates 4.6; cm
